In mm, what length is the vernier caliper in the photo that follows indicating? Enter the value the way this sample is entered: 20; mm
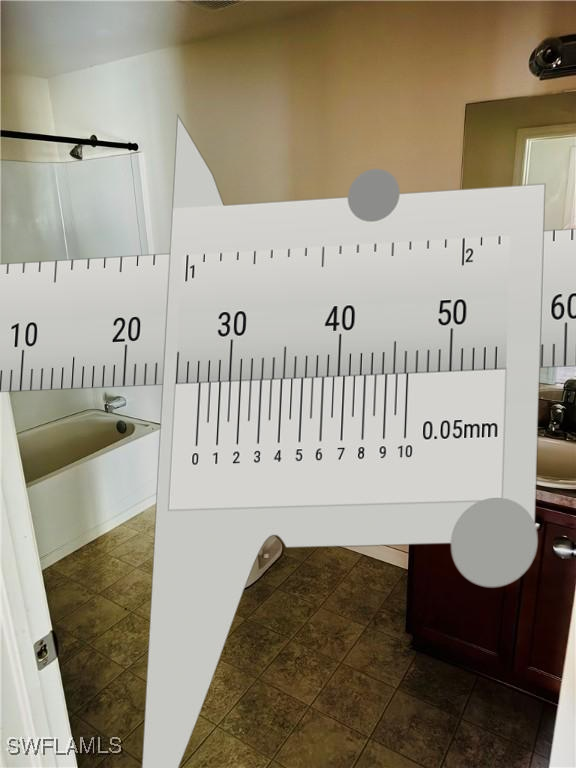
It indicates 27.2; mm
